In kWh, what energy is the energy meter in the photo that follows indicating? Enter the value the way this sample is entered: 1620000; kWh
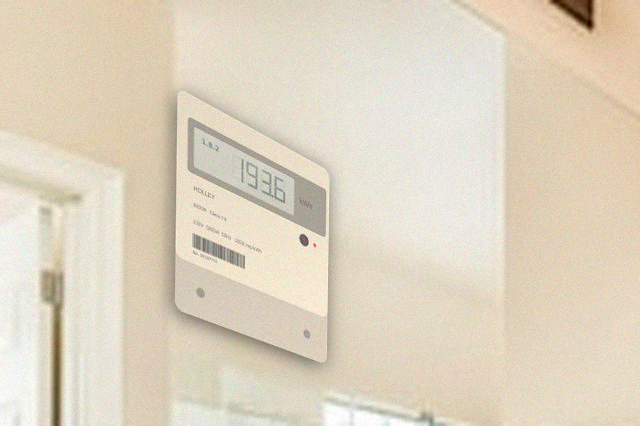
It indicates 193.6; kWh
